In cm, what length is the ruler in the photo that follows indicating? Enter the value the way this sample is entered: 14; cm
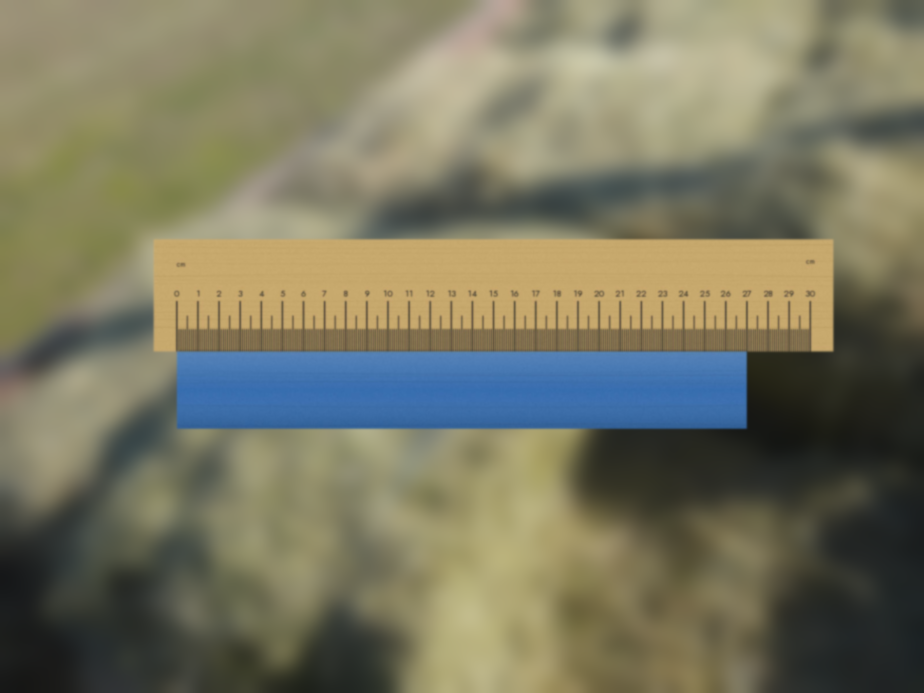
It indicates 27; cm
